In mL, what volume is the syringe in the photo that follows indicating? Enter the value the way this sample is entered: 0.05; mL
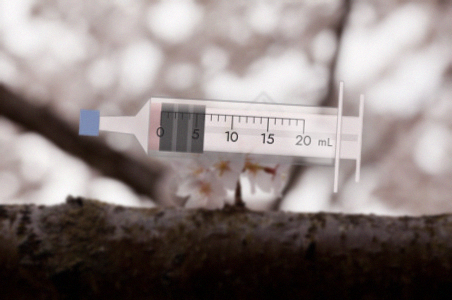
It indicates 0; mL
